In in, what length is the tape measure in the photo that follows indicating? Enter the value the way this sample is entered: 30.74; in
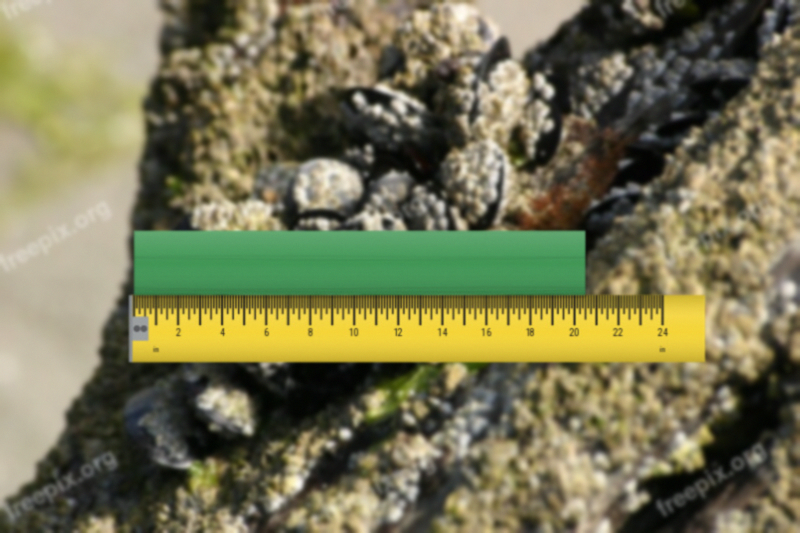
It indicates 20.5; in
